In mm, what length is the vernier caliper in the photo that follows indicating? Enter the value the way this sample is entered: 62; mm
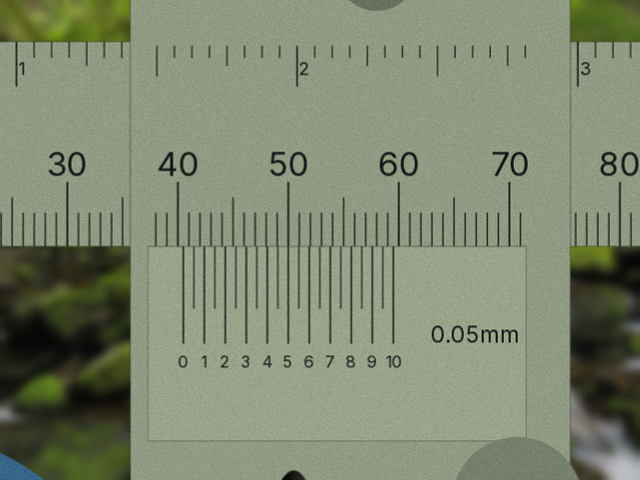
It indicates 40.5; mm
